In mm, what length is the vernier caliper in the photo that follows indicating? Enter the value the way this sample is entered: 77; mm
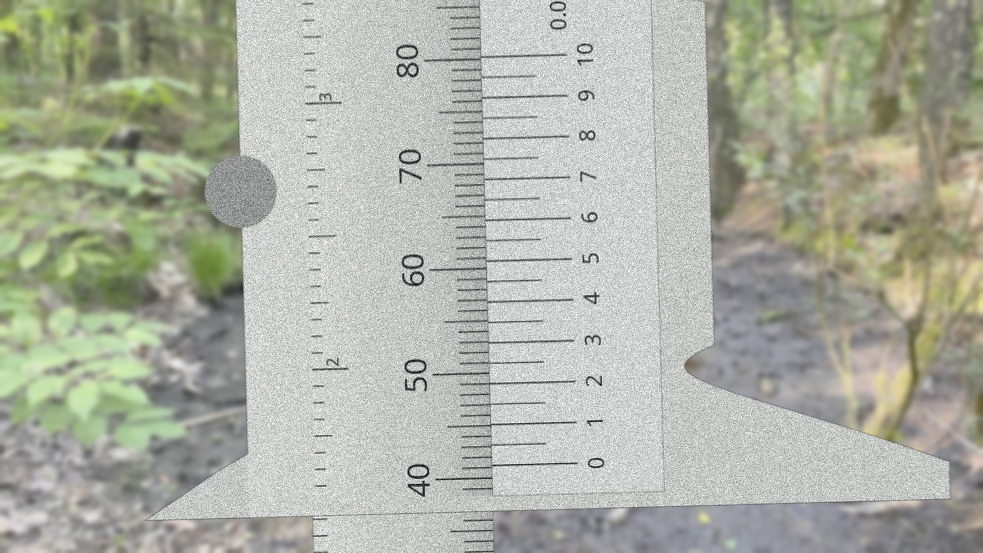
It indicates 41.2; mm
